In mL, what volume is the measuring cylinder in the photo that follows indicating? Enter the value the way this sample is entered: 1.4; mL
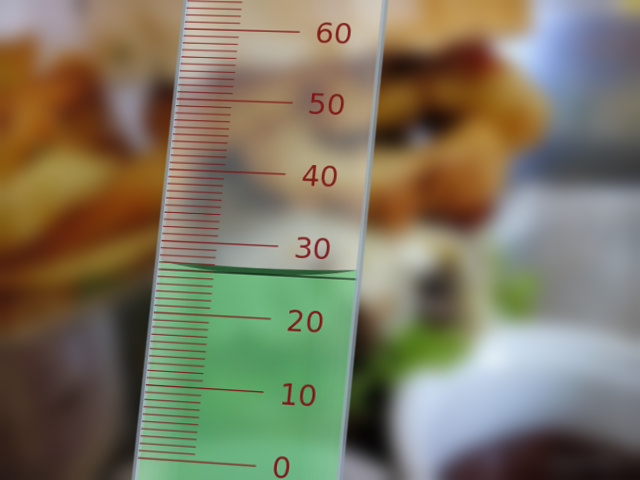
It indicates 26; mL
